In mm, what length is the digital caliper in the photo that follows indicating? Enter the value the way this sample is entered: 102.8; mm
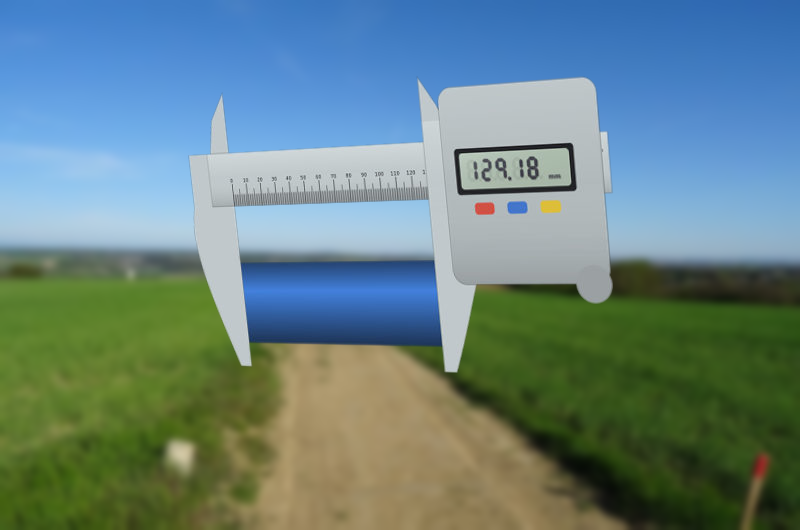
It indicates 129.18; mm
